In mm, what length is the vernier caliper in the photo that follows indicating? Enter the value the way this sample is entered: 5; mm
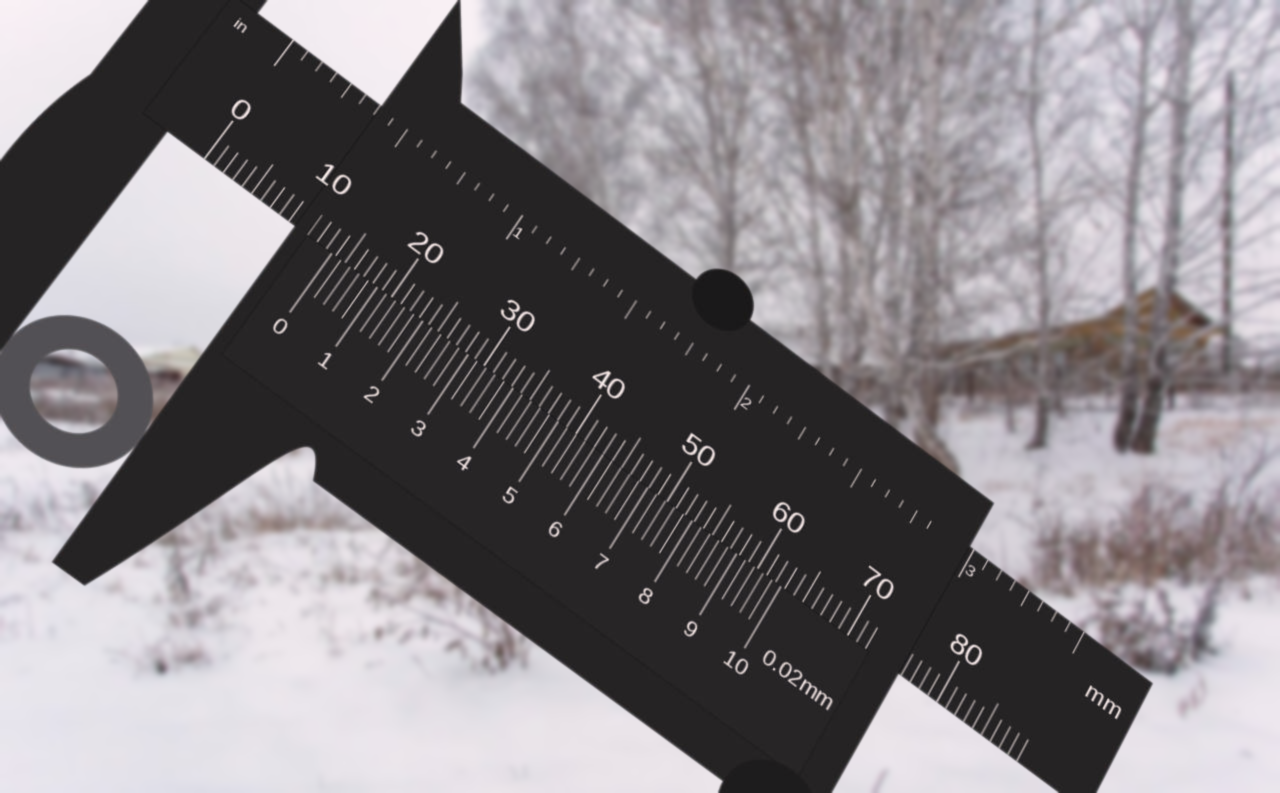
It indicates 13.6; mm
